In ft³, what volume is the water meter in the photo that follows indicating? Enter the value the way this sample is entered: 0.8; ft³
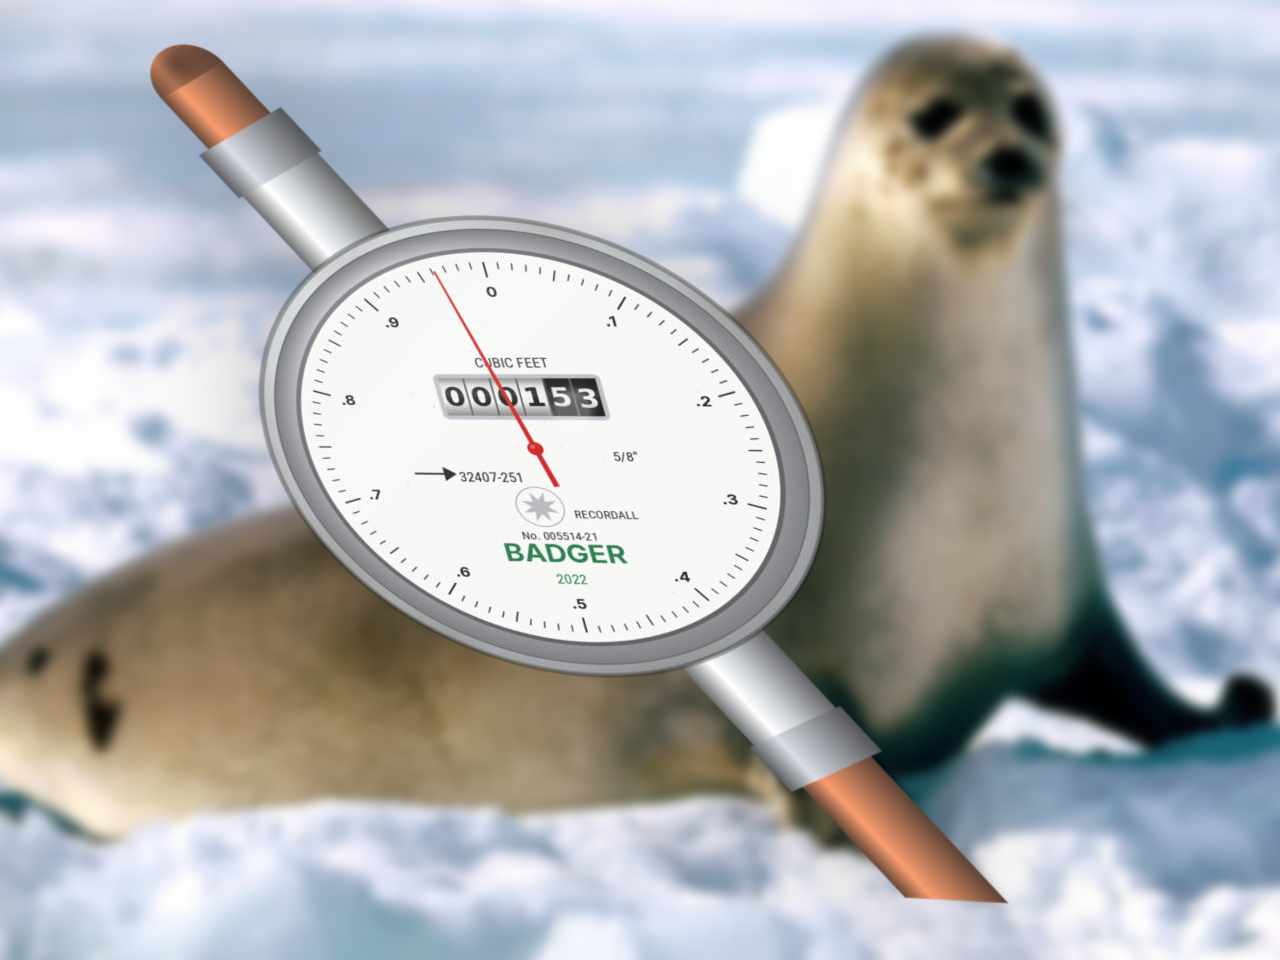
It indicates 152.96; ft³
